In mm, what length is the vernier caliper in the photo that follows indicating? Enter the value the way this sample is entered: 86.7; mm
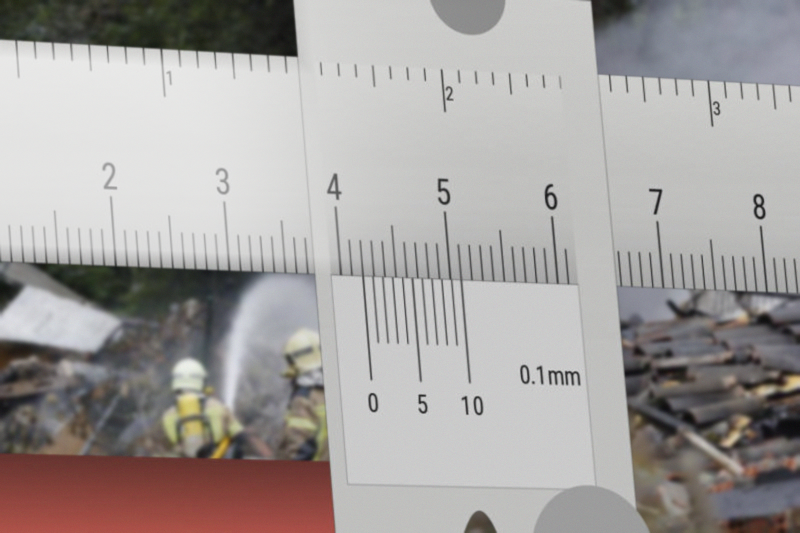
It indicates 42.0; mm
